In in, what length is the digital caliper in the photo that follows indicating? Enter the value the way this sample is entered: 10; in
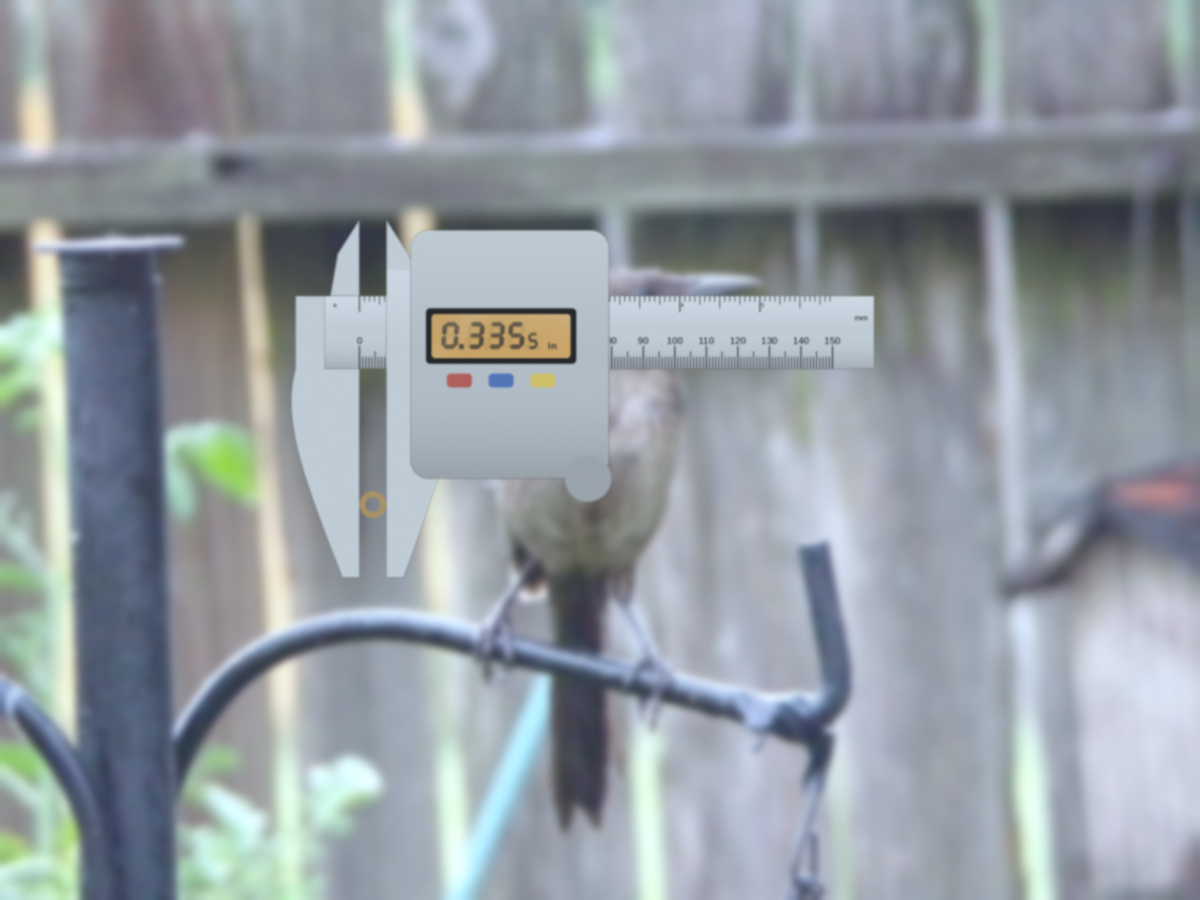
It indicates 0.3355; in
